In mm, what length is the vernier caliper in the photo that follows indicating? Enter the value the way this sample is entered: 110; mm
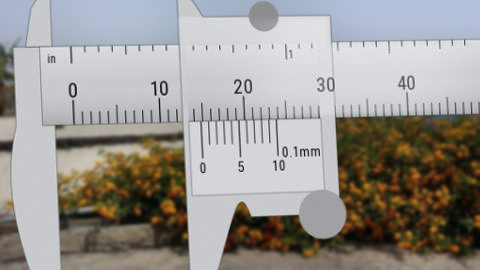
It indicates 14.8; mm
